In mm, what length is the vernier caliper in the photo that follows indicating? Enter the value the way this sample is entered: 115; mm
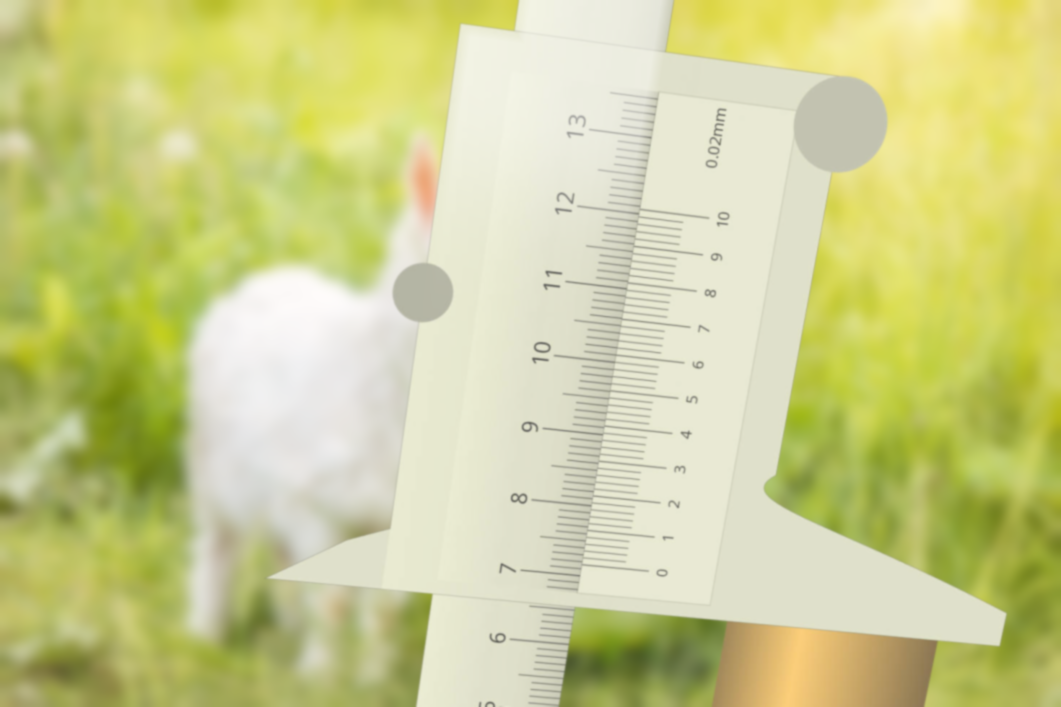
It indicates 71.6; mm
